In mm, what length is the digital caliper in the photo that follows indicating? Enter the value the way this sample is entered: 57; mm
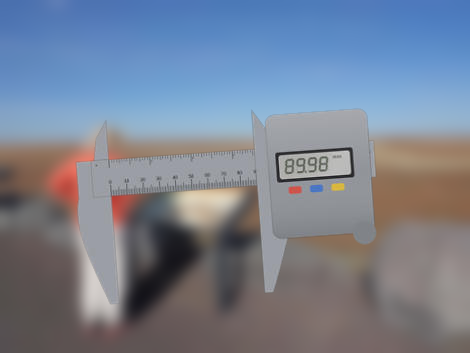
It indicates 89.98; mm
